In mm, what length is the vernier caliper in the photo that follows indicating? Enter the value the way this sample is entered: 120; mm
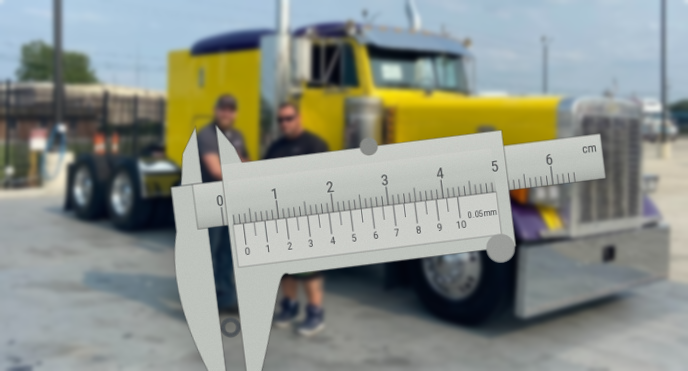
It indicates 3.6; mm
